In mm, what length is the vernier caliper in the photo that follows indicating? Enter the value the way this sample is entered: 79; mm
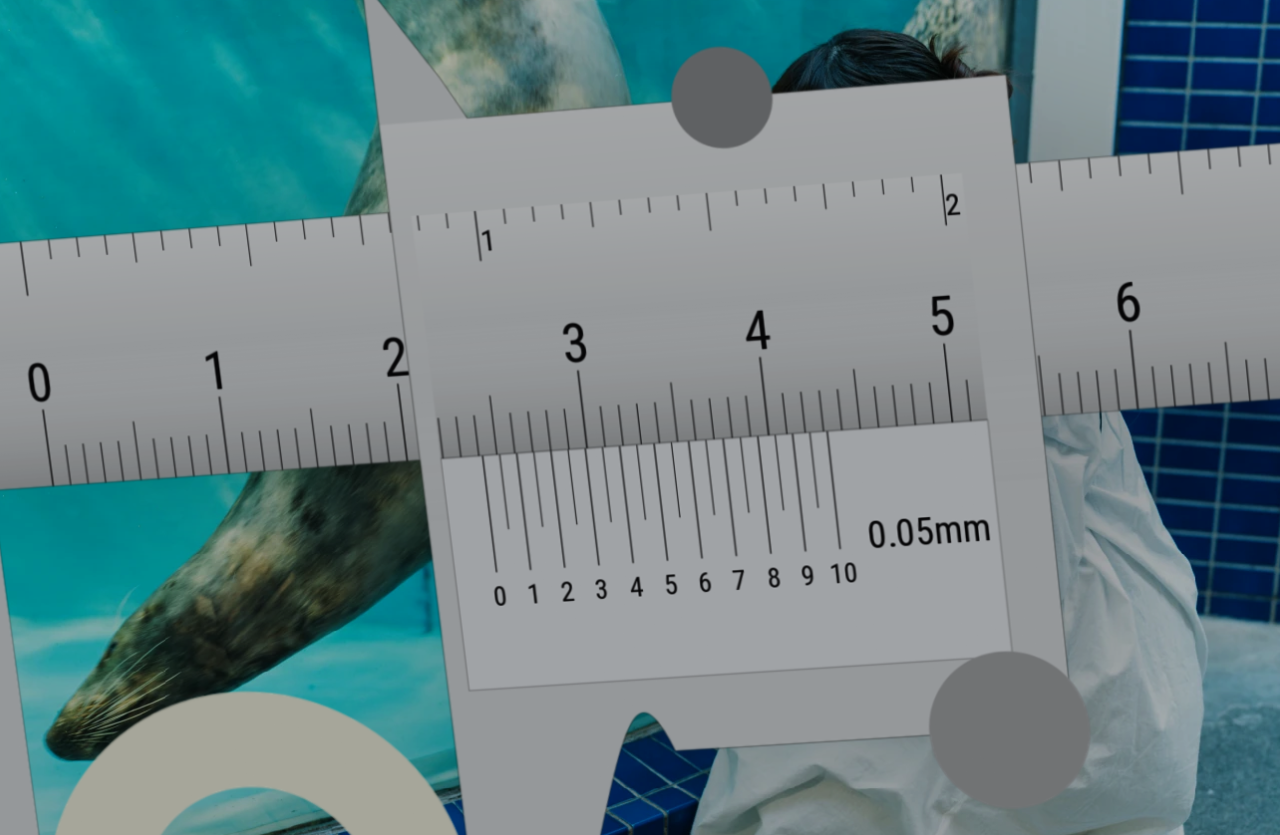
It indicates 24.2; mm
